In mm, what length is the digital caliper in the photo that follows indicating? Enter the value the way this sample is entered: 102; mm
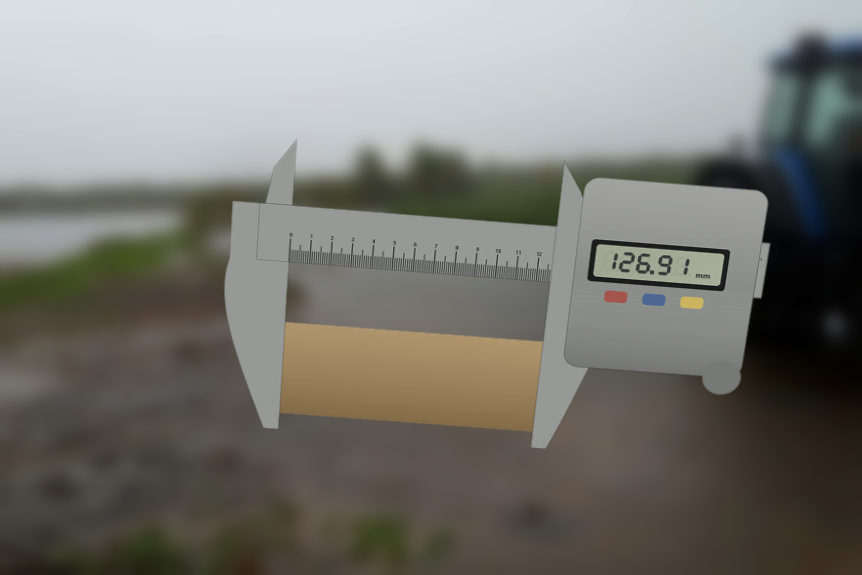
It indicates 126.91; mm
